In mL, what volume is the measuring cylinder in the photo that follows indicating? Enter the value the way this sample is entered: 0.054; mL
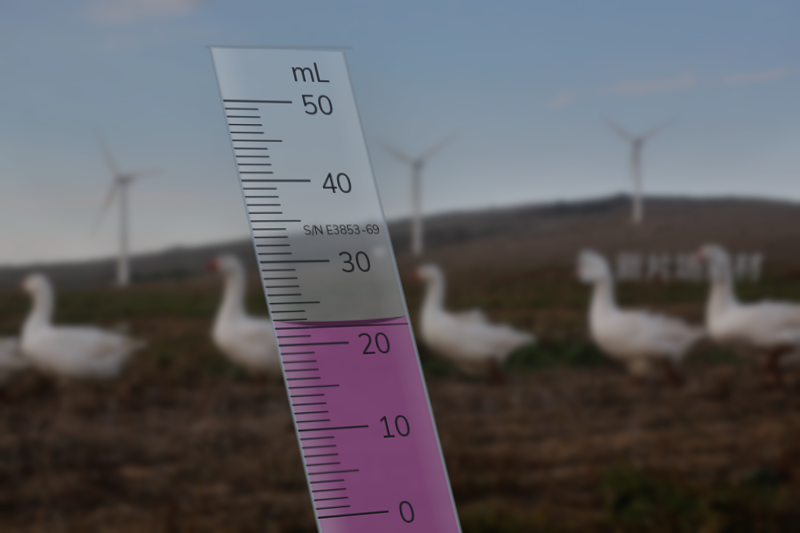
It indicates 22; mL
